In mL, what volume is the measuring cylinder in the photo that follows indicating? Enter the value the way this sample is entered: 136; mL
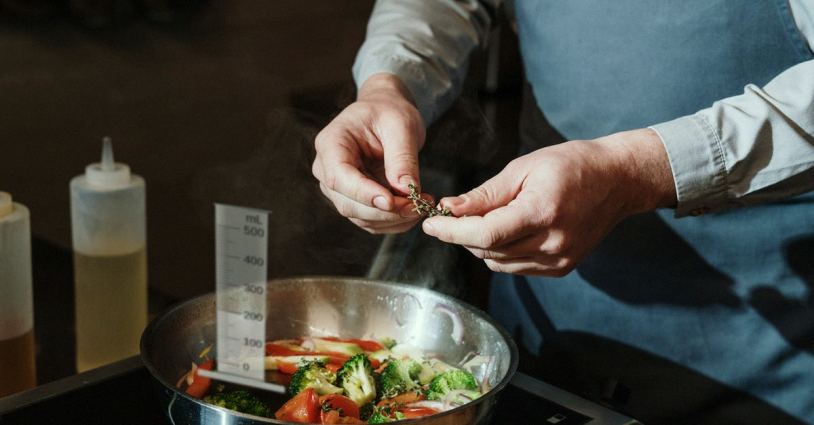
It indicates 200; mL
